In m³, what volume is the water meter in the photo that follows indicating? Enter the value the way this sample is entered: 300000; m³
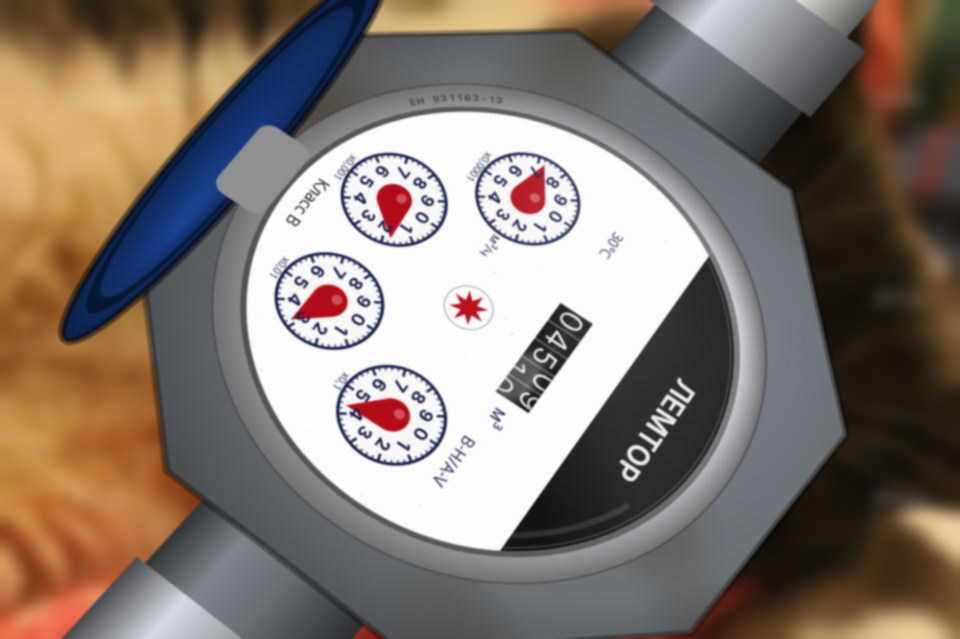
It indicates 4509.4317; m³
